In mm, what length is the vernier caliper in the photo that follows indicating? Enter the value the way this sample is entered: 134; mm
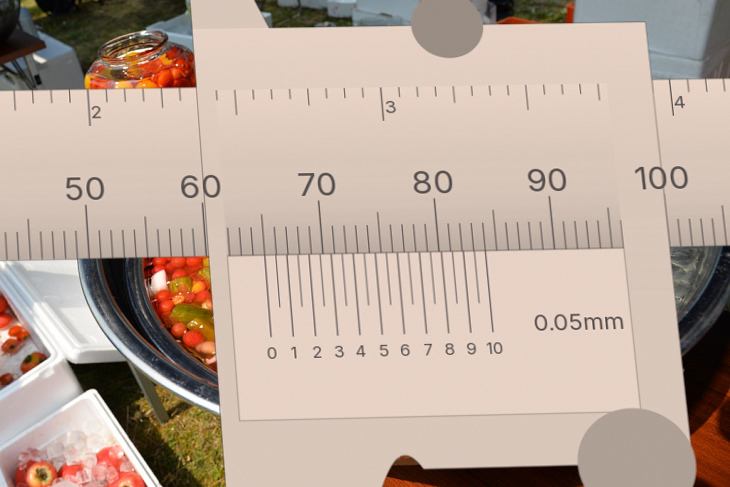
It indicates 65.0; mm
